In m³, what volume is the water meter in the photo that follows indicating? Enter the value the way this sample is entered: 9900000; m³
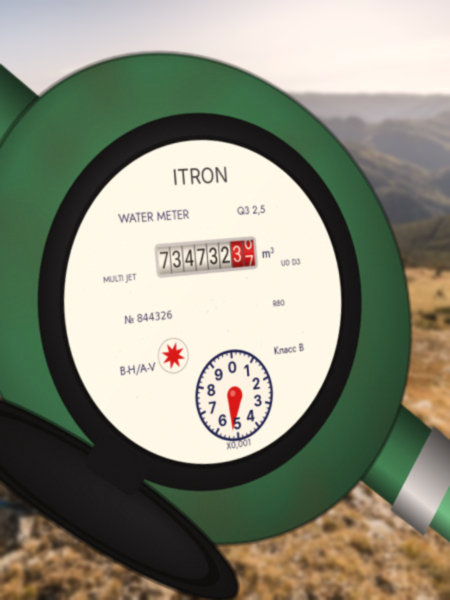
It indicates 734732.365; m³
